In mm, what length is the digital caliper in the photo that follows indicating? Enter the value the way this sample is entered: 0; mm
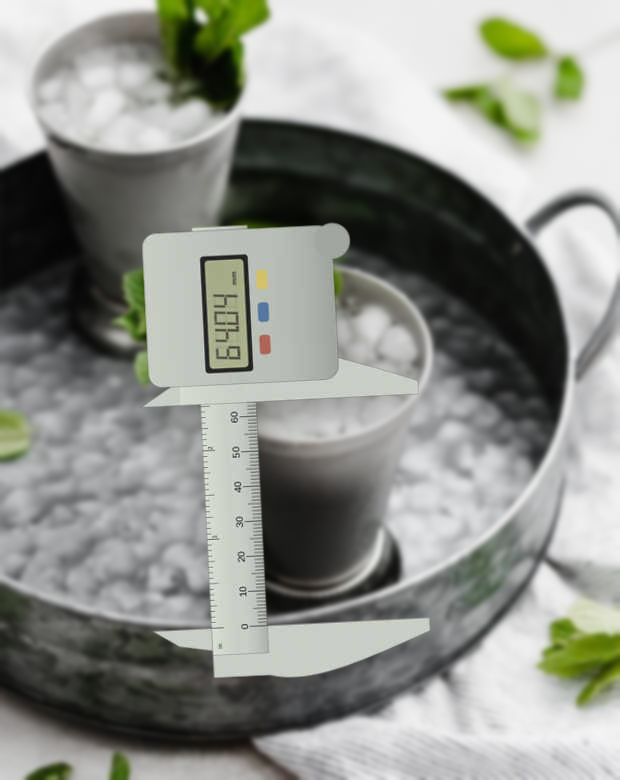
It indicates 64.04; mm
